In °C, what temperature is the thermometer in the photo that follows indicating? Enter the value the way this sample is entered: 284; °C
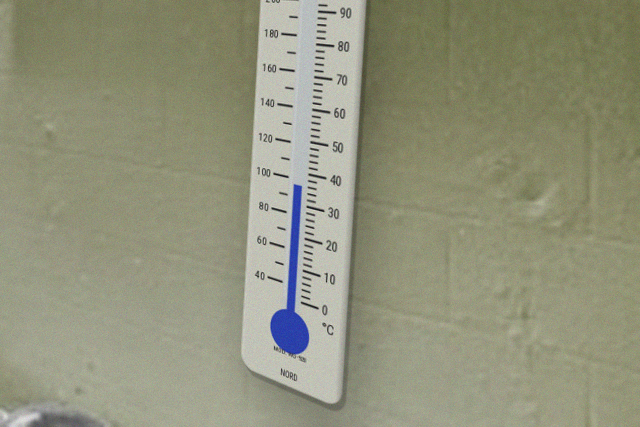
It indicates 36; °C
